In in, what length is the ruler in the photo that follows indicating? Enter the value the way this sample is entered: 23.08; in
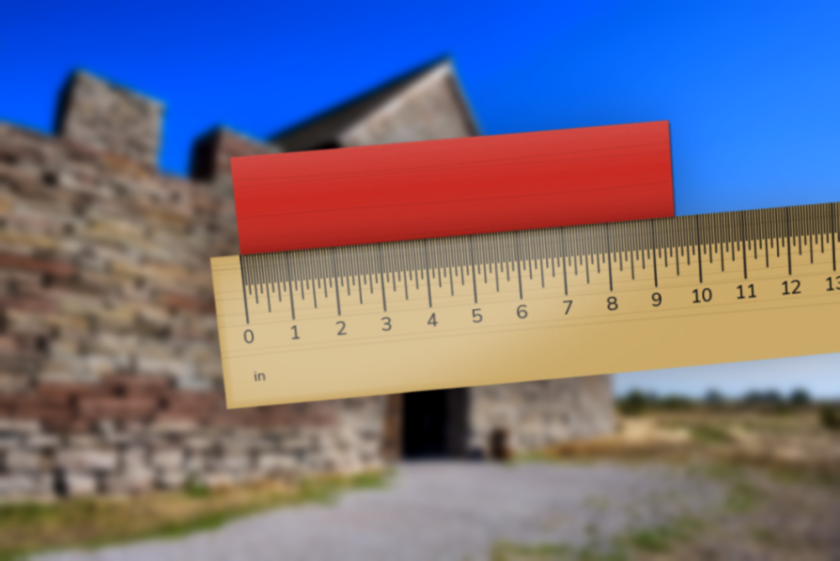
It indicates 9.5; in
